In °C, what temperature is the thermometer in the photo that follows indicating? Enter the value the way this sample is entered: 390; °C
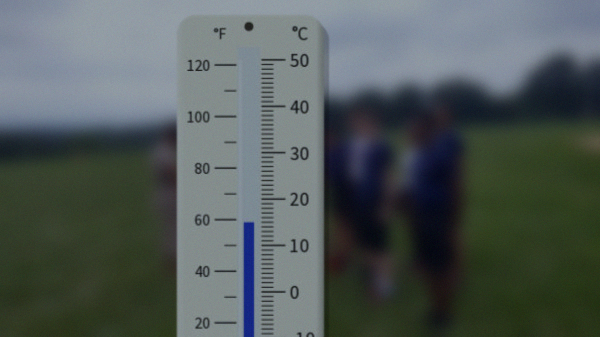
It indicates 15; °C
